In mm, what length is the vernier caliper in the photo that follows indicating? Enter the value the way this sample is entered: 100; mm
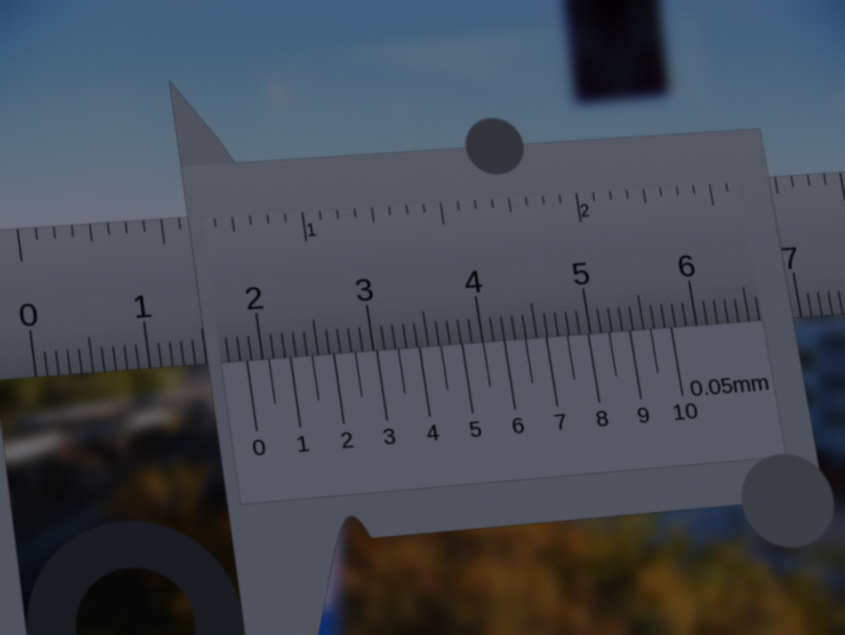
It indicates 18.6; mm
